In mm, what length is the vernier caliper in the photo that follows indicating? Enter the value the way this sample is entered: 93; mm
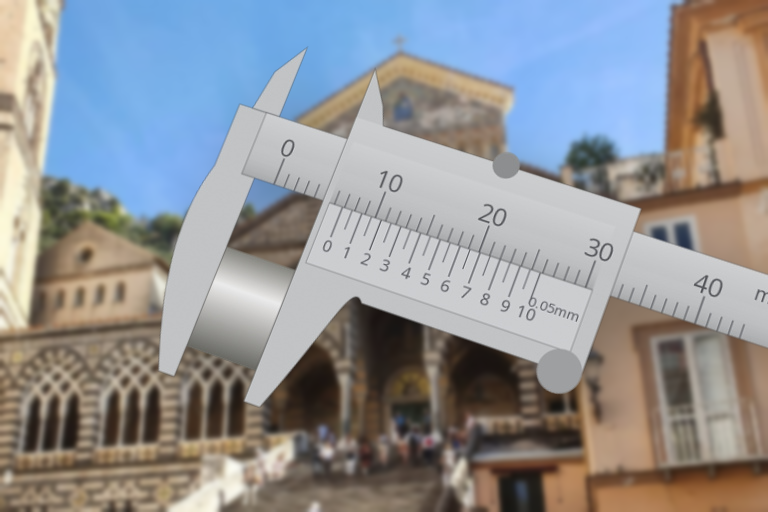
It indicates 6.8; mm
